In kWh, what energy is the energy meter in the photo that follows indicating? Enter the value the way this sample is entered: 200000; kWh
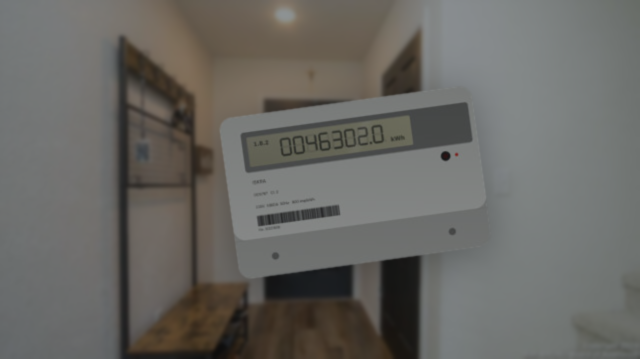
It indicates 46302.0; kWh
